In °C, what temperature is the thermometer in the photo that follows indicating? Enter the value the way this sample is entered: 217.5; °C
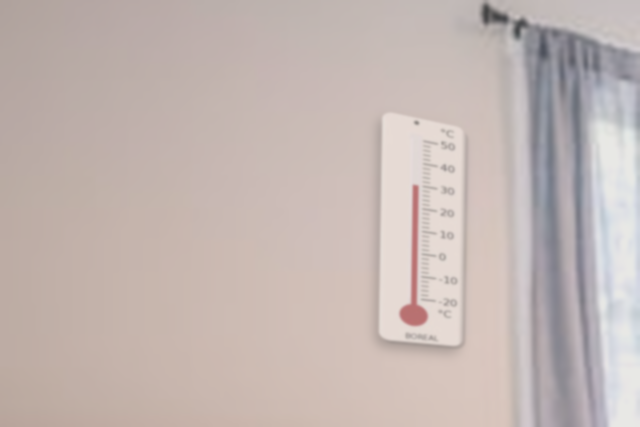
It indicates 30; °C
